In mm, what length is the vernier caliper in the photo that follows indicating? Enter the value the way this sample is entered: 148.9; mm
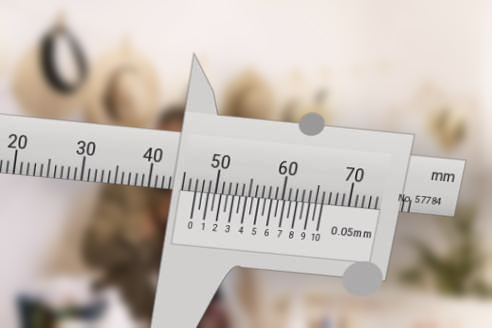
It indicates 47.0; mm
